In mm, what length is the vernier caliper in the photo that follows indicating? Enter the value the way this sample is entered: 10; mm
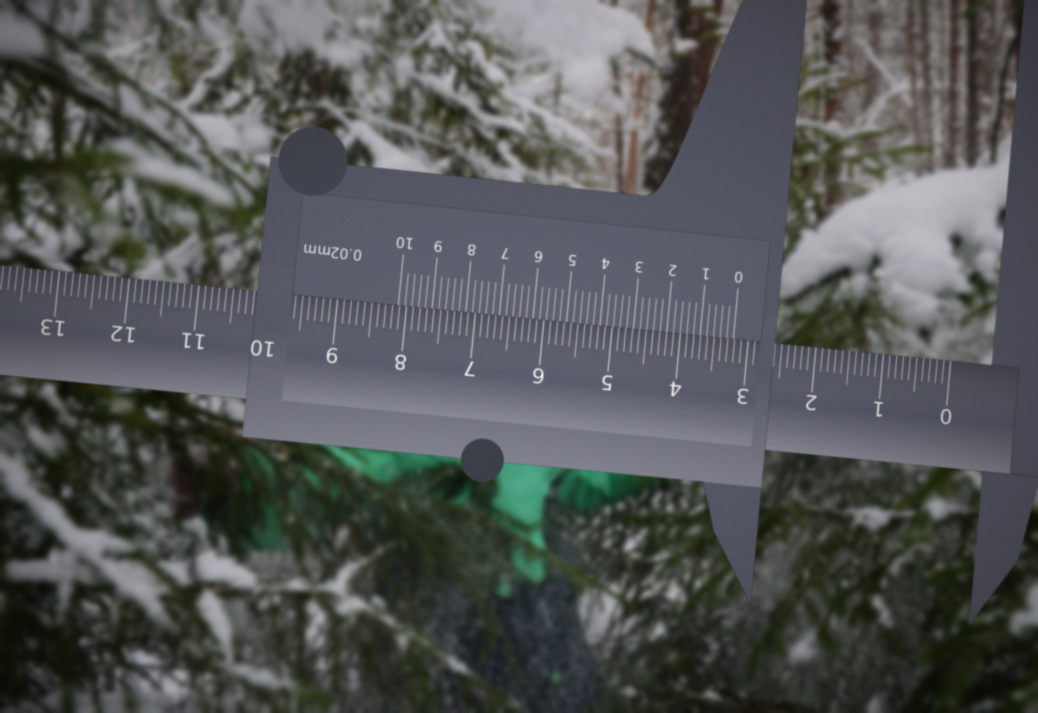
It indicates 32.2; mm
